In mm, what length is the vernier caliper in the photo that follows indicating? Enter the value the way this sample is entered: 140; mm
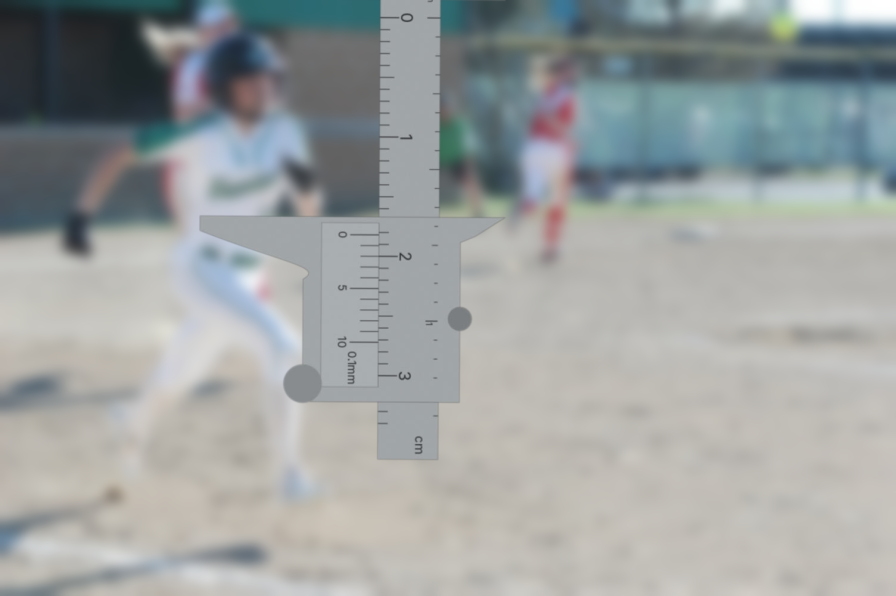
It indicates 18.2; mm
